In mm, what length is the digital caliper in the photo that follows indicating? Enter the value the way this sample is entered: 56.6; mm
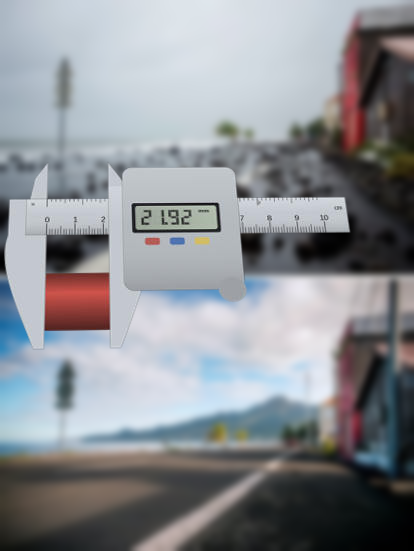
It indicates 21.92; mm
